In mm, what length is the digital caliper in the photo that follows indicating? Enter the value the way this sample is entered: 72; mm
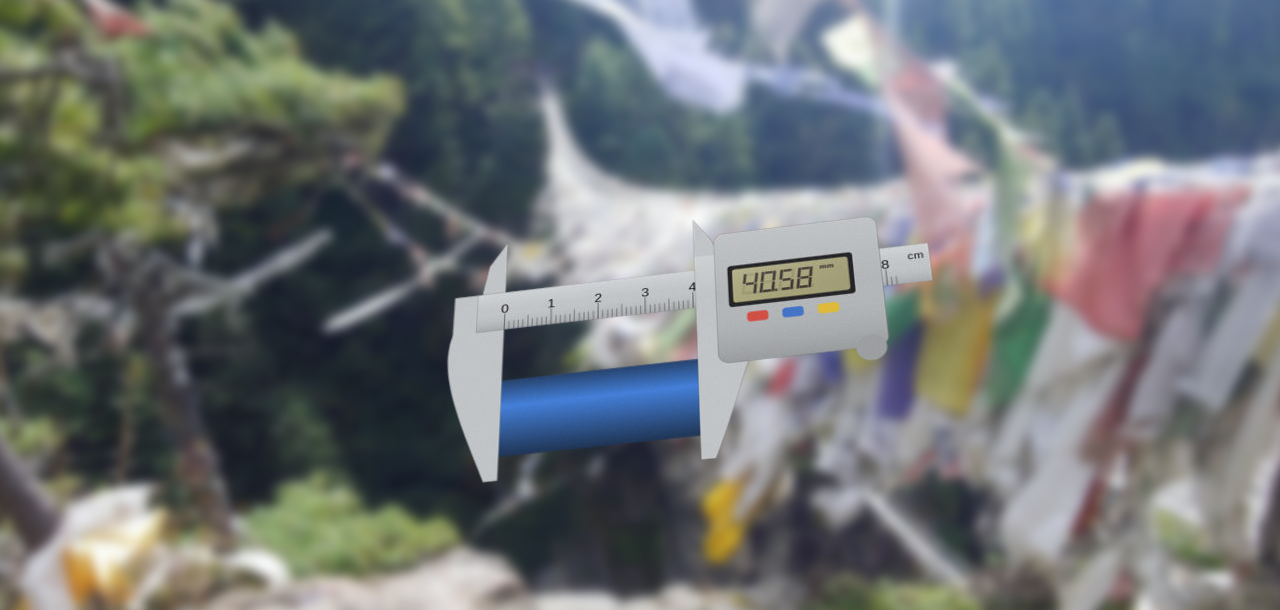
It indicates 40.58; mm
